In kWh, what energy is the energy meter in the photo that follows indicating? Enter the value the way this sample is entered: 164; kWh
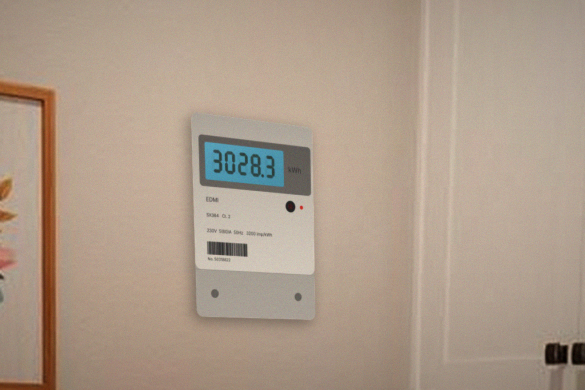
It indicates 3028.3; kWh
